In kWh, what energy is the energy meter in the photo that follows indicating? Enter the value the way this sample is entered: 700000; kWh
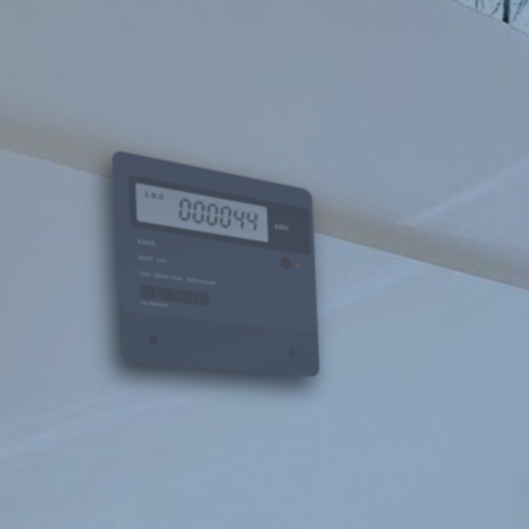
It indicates 44; kWh
